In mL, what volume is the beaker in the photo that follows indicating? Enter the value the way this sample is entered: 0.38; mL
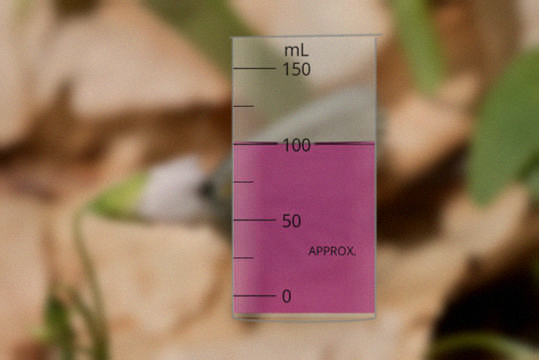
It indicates 100; mL
